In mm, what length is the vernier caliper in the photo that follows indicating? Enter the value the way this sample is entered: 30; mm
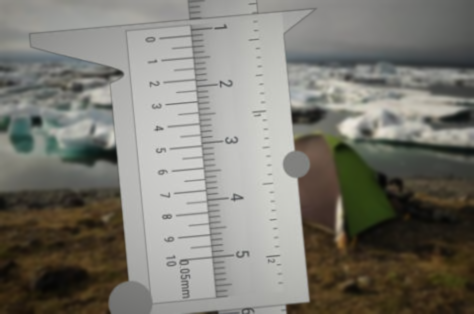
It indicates 11.0; mm
